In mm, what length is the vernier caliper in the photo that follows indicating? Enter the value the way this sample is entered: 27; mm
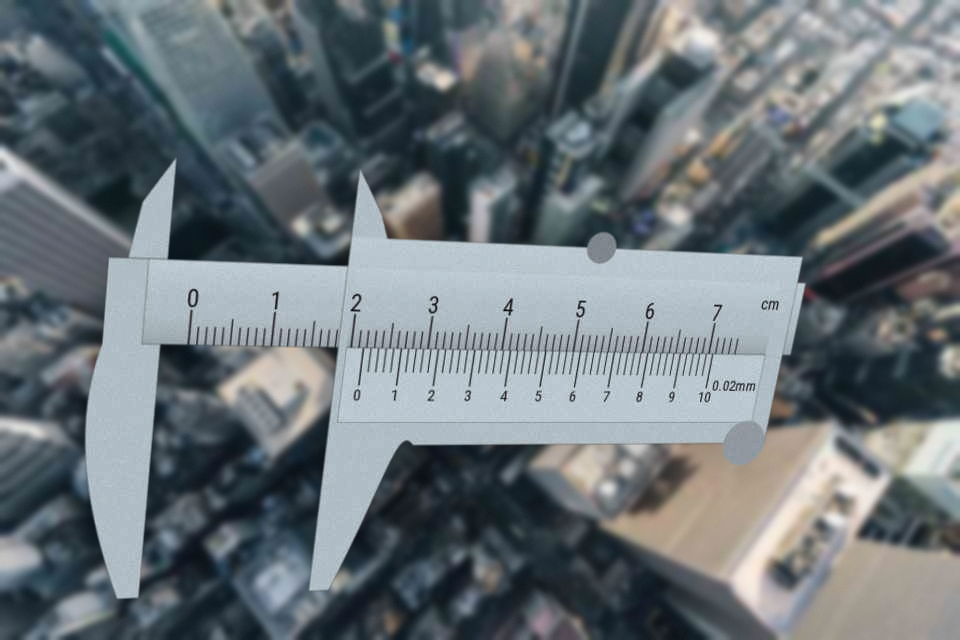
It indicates 21.6; mm
